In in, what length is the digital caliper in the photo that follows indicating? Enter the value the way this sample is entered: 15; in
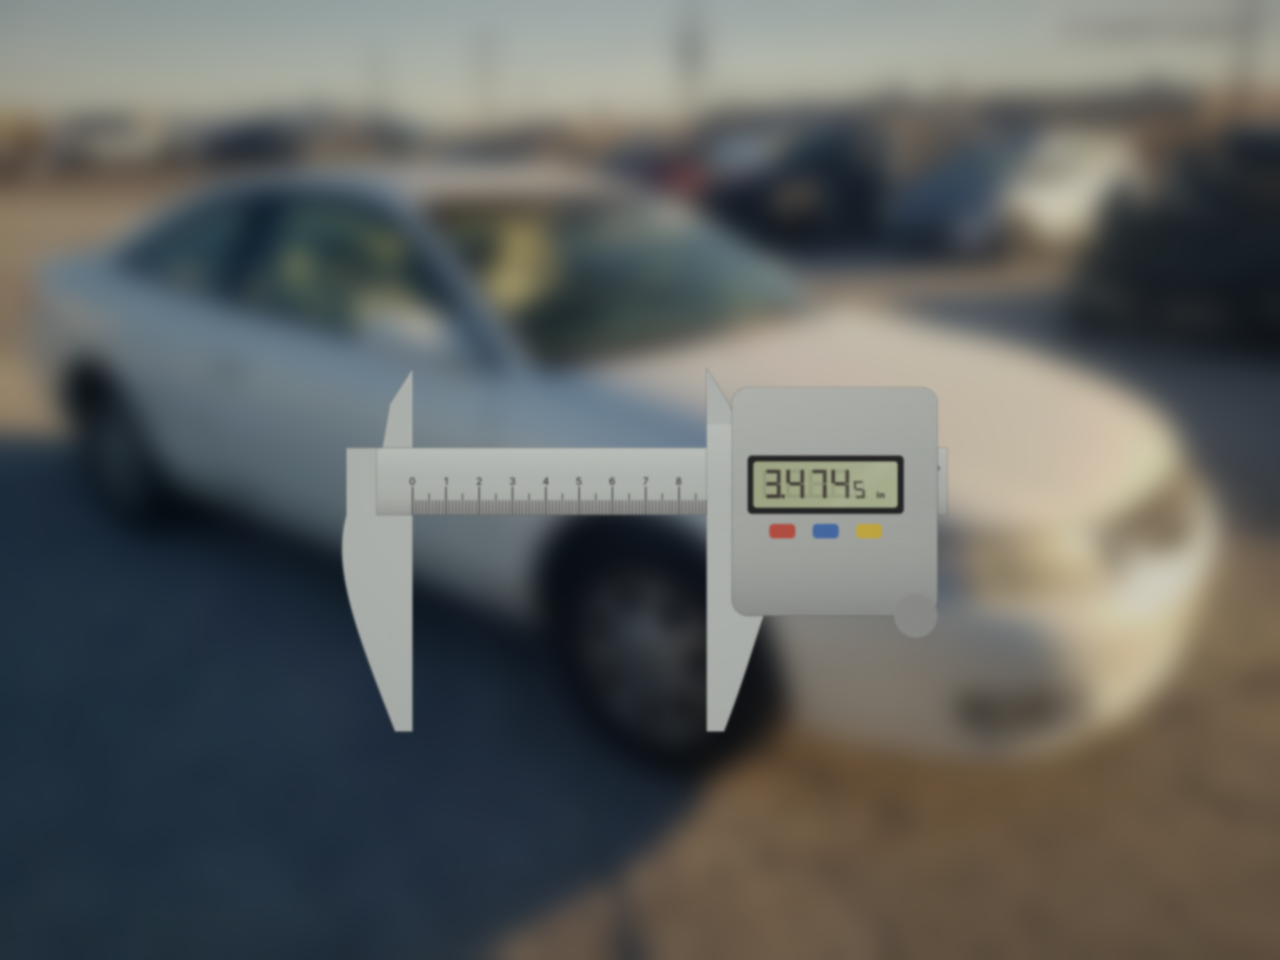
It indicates 3.4745; in
